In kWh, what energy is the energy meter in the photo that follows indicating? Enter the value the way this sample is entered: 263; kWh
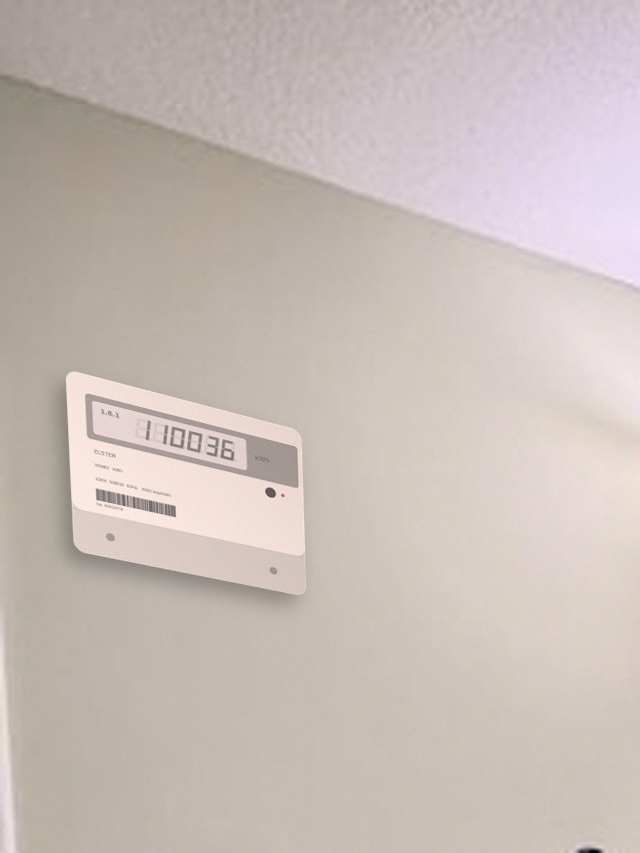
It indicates 110036; kWh
